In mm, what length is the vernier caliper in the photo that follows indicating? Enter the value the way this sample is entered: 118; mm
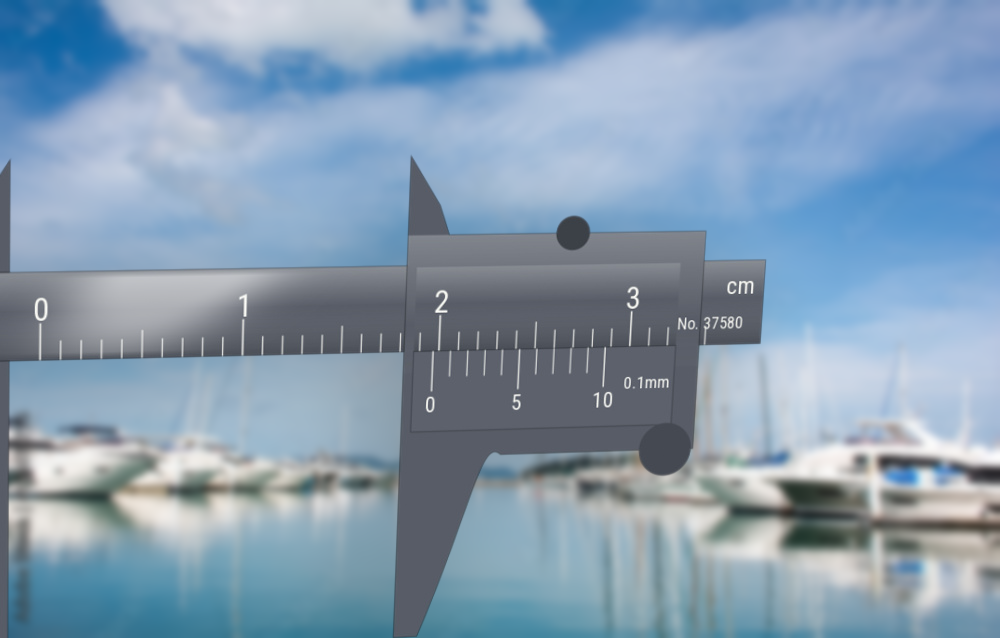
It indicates 19.7; mm
